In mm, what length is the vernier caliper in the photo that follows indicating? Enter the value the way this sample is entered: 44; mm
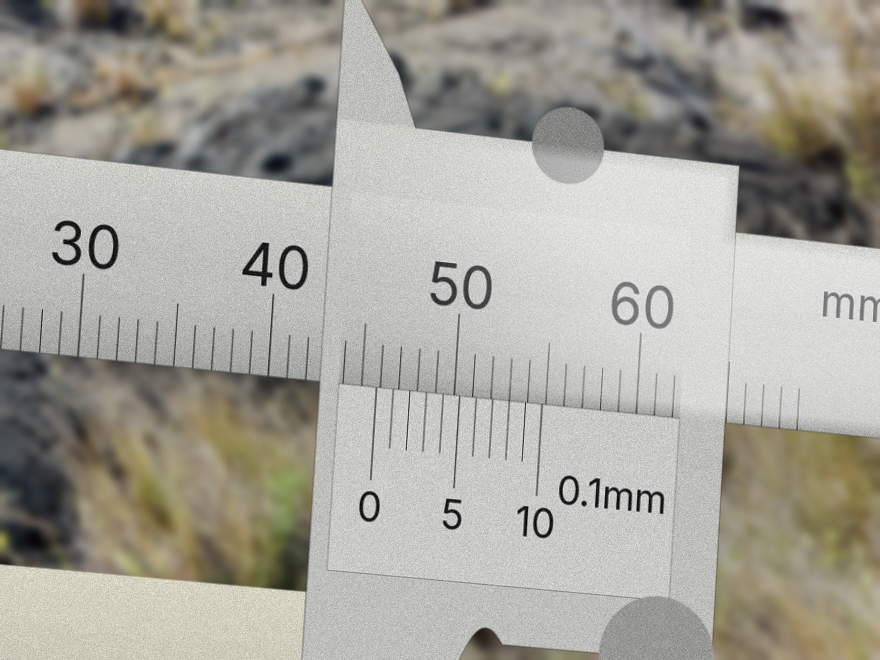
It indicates 45.8; mm
